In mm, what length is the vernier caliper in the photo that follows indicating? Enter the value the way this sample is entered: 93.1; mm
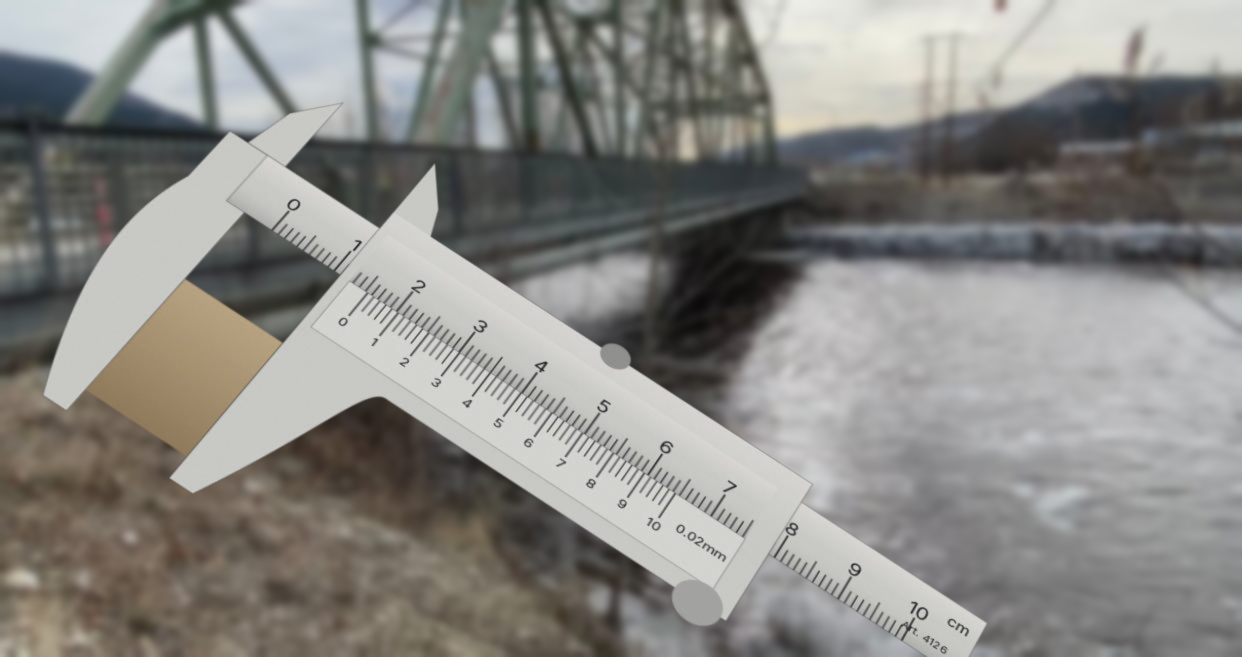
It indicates 15.4; mm
